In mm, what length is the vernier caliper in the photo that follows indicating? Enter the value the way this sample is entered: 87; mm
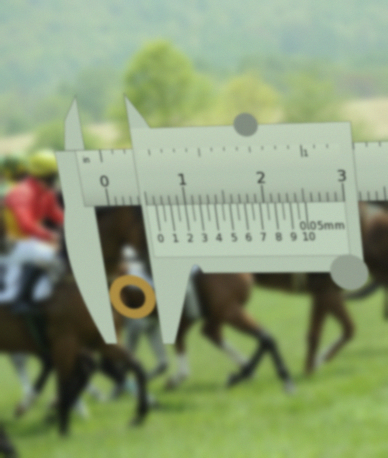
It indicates 6.2; mm
